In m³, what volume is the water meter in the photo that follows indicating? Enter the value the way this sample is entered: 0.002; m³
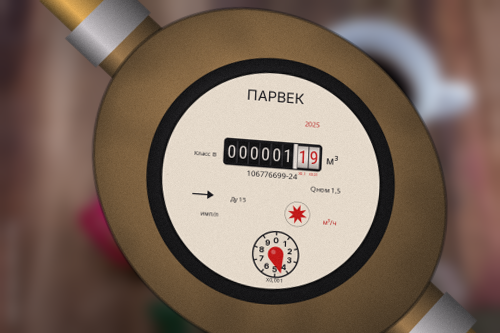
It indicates 1.194; m³
